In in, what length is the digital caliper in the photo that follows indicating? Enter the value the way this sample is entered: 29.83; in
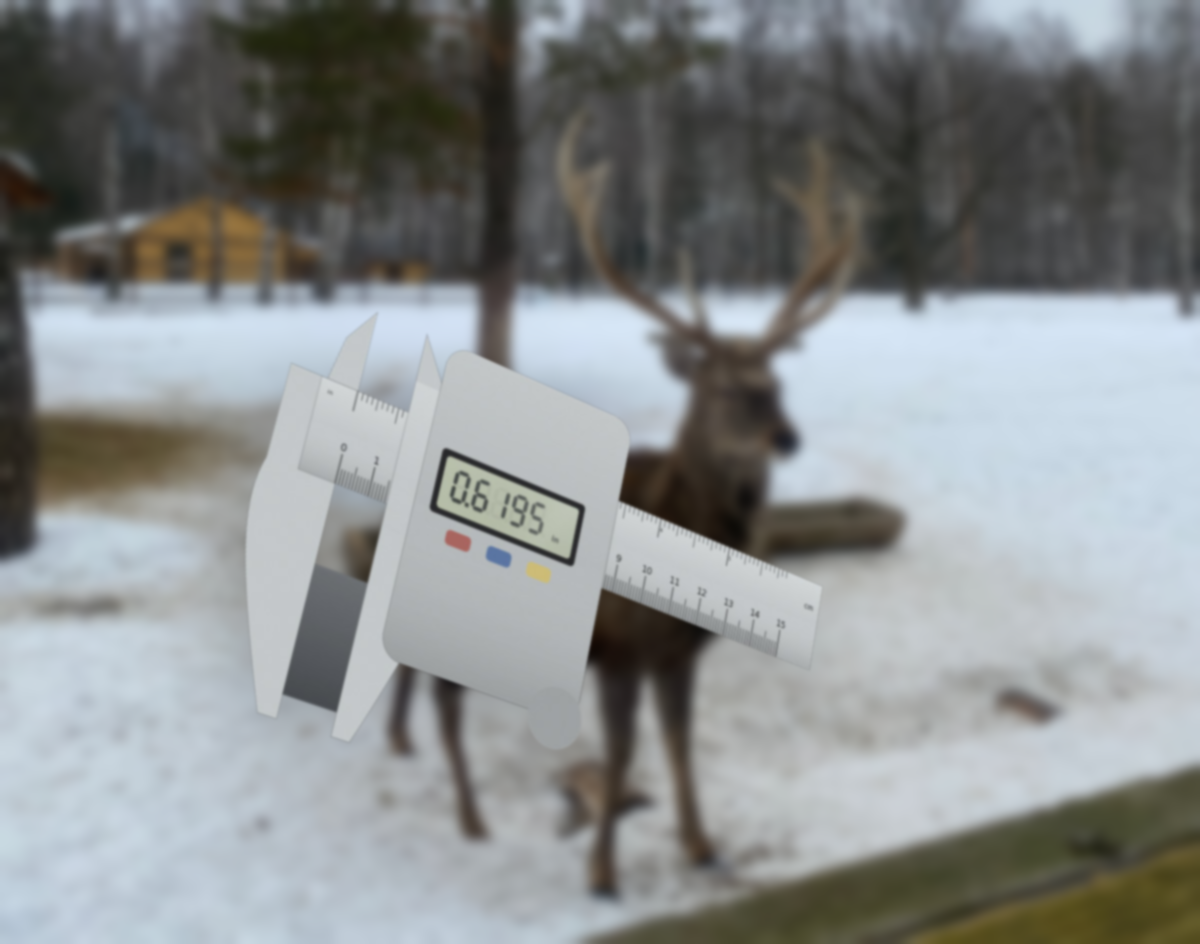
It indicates 0.6195; in
